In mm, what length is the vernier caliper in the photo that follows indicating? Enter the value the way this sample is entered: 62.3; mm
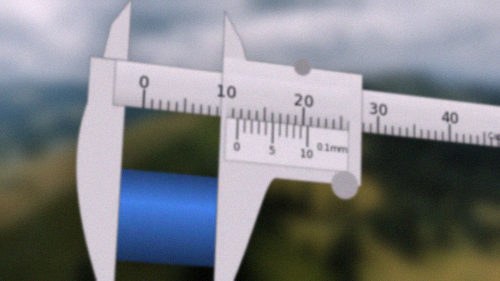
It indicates 11.6; mm
